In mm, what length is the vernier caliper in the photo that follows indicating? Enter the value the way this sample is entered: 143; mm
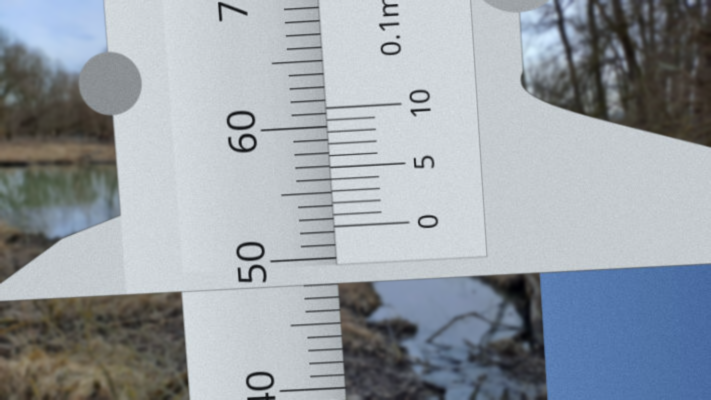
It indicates 52.4; mm
